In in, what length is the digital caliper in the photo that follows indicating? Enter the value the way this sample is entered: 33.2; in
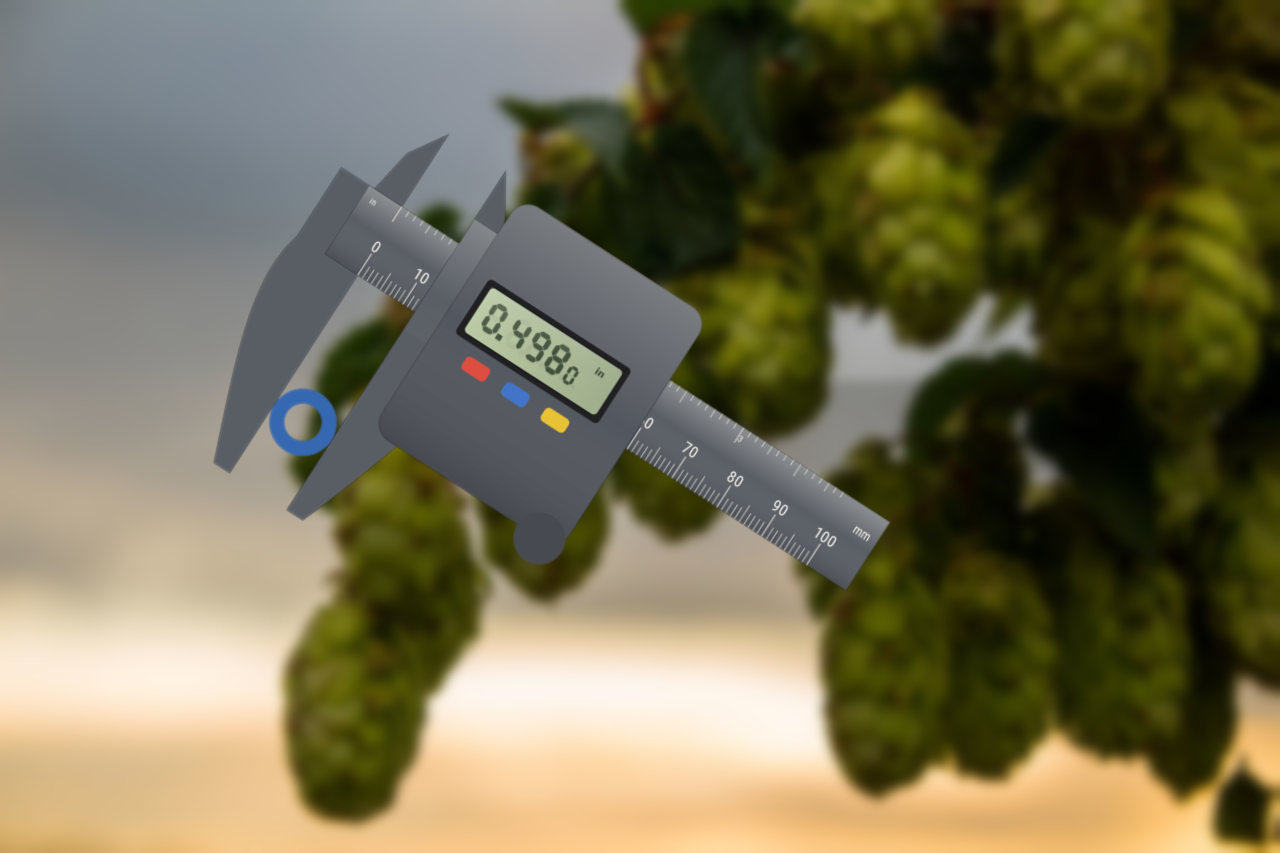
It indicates 0.4980; in
